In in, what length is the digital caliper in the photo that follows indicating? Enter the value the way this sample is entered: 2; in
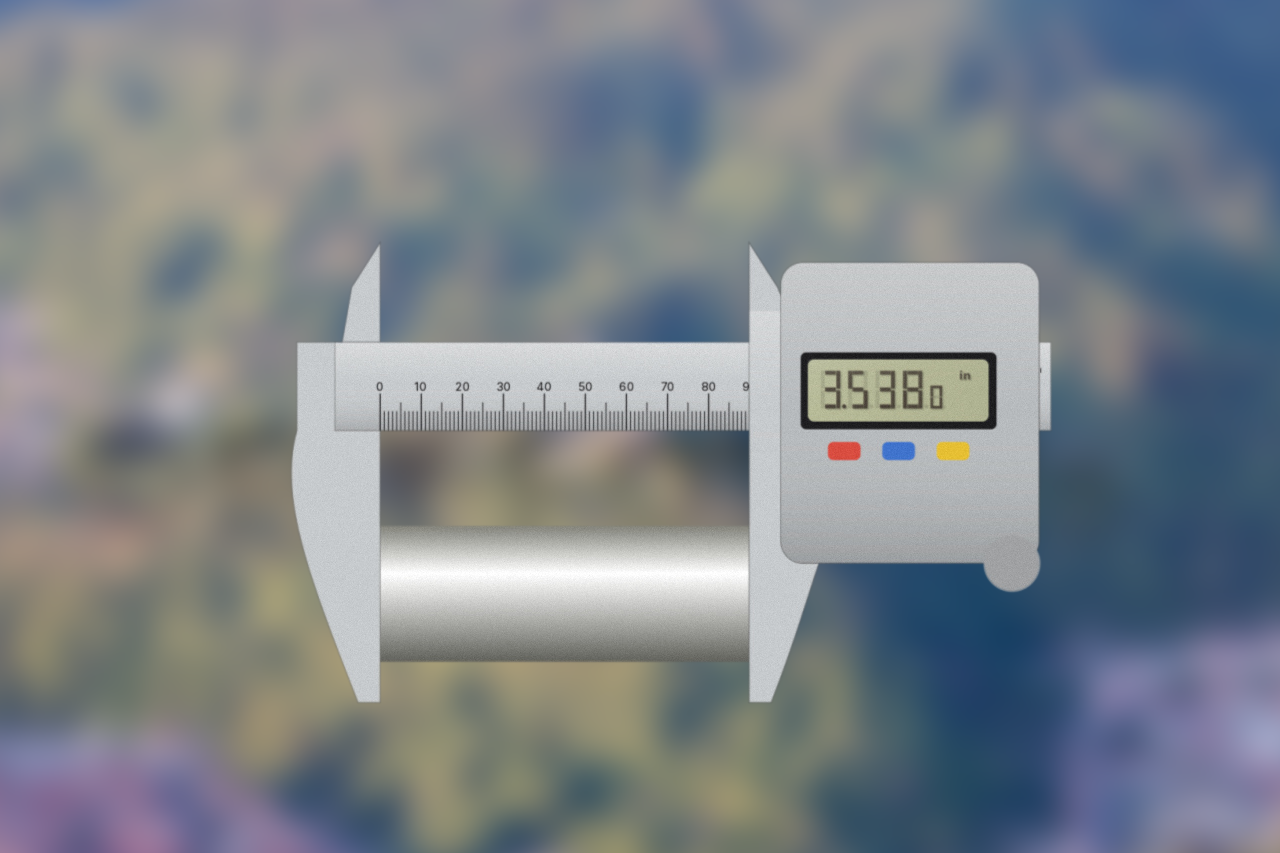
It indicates 3.5380; in
